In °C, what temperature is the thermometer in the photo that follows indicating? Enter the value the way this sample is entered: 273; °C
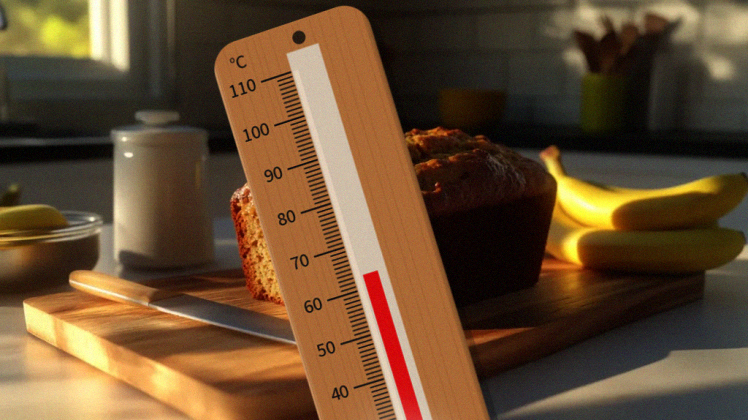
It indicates 63; °C
